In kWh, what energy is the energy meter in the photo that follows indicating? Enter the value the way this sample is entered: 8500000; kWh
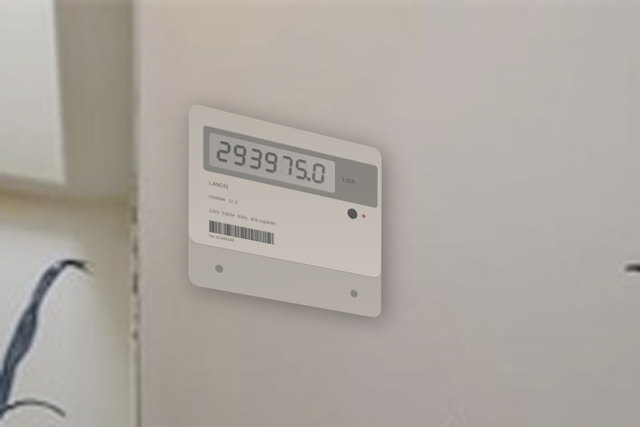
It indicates 293975.0; kWh
